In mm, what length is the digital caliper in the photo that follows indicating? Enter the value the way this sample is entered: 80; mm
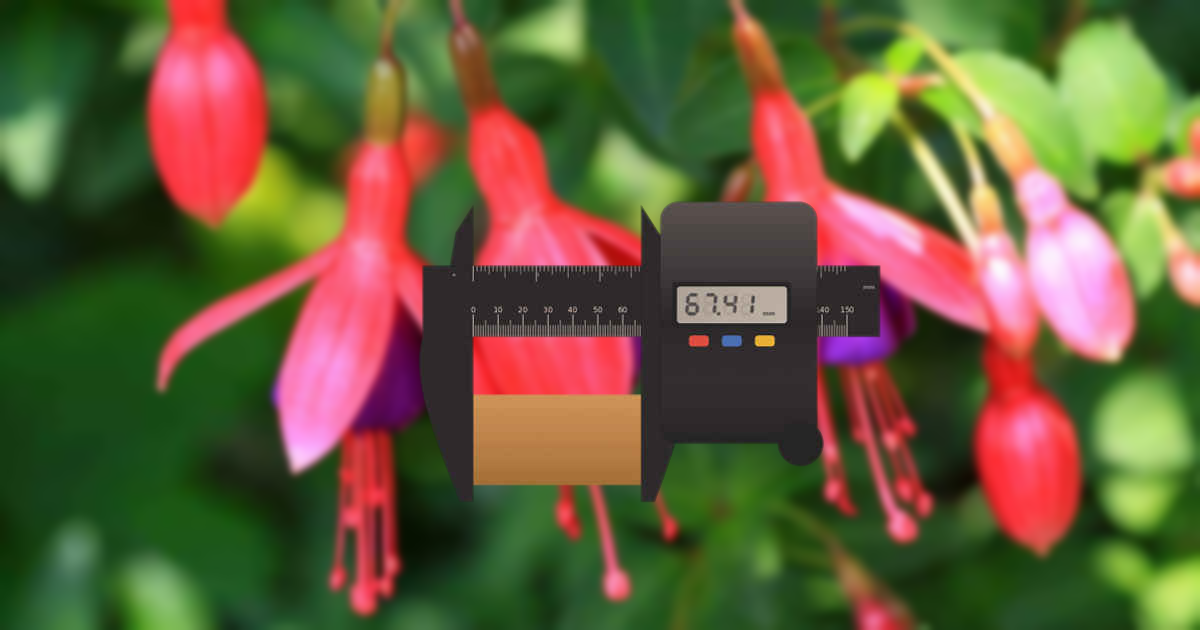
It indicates 67.41; mm
